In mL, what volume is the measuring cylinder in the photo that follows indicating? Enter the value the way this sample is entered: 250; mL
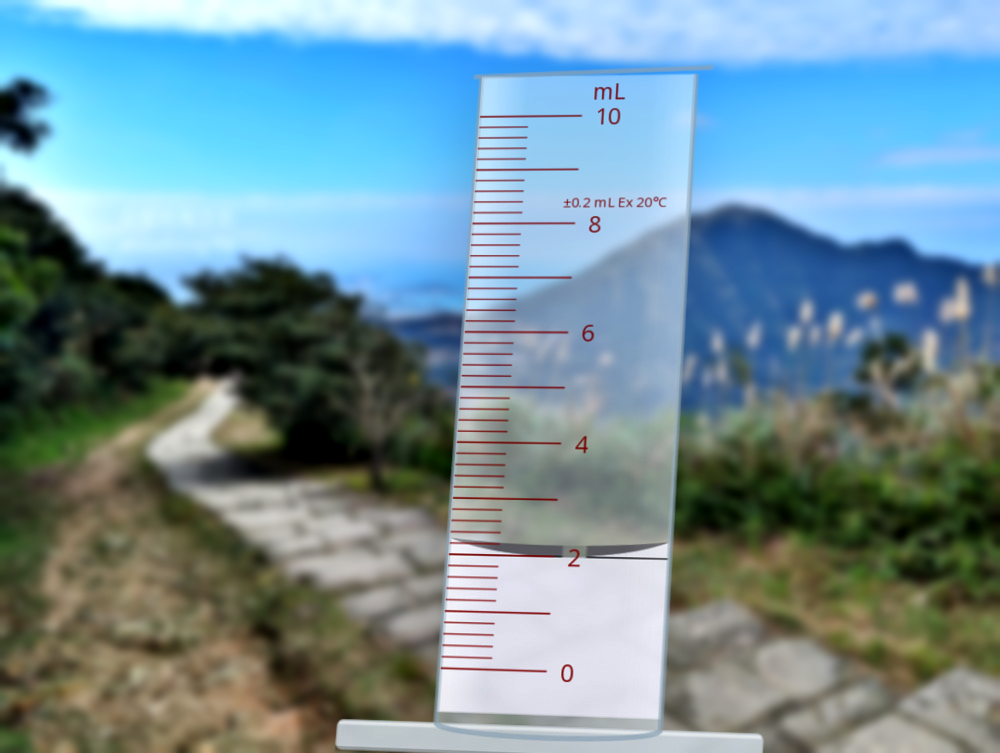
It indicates 2; mL
